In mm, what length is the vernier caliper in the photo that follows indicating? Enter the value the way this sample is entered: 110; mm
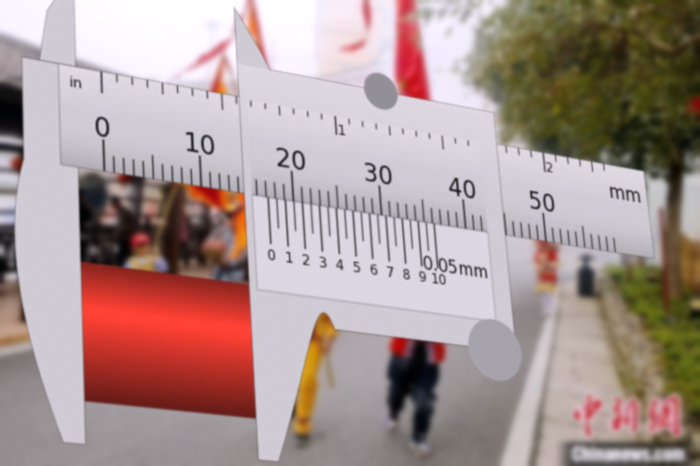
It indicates 17.2; mm
